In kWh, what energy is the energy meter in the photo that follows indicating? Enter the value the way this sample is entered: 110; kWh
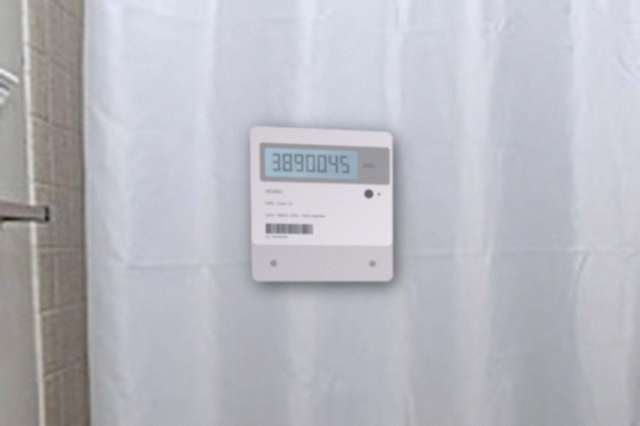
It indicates 3890045; kWh
